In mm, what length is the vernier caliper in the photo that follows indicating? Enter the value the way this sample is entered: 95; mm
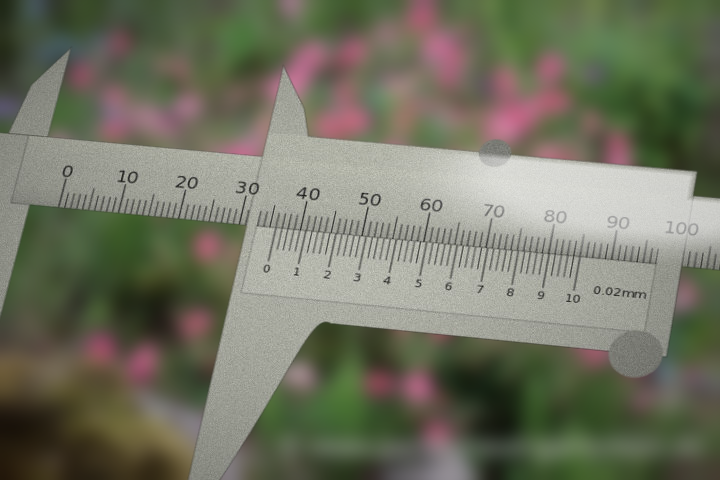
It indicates 36.0; mm
